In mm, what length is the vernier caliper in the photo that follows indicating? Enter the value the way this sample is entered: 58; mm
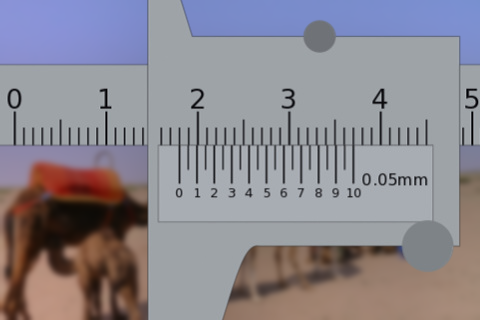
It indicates 18.0; mm
